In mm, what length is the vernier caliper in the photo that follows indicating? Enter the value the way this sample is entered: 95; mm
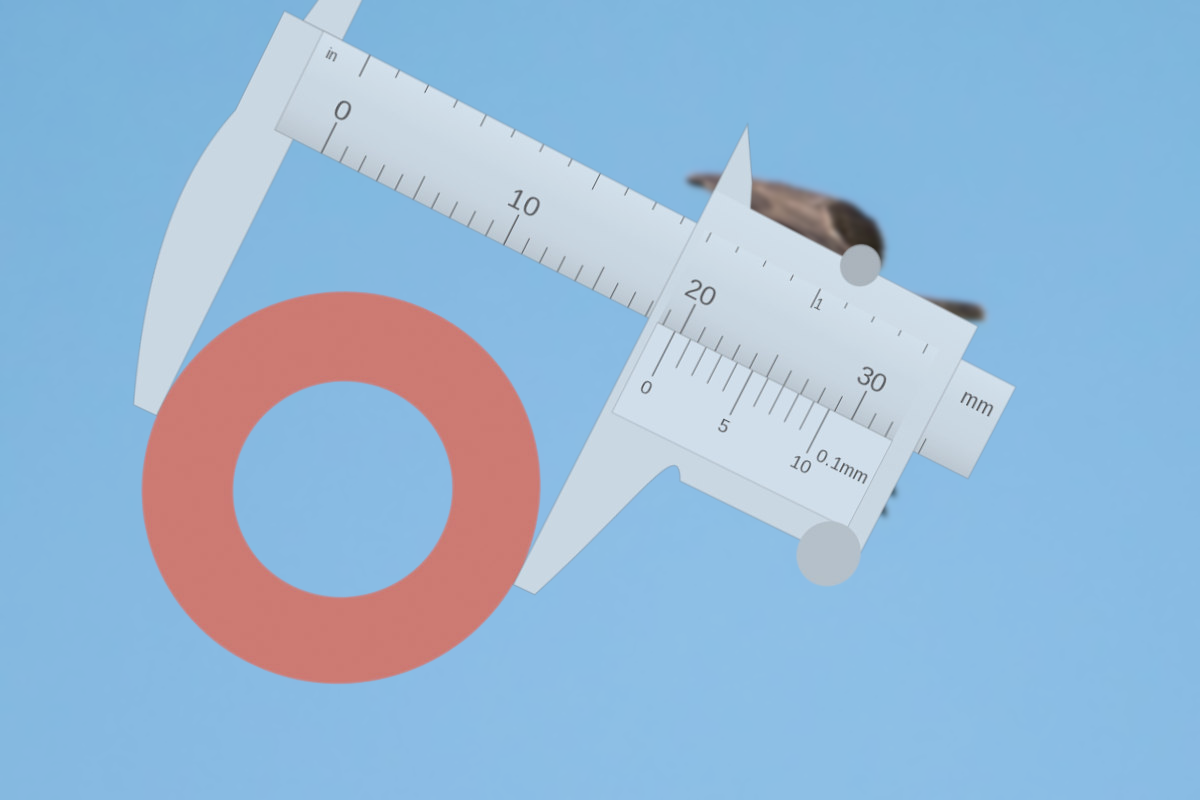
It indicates 19.7; mm
